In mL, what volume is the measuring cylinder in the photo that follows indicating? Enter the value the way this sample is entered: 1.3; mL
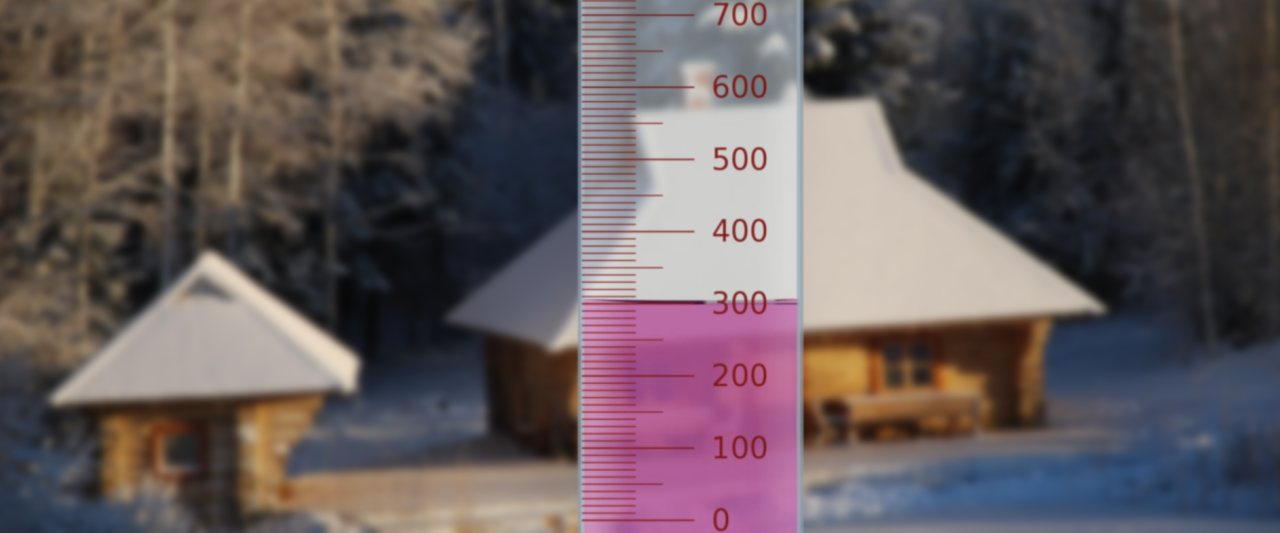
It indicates 300; mL
